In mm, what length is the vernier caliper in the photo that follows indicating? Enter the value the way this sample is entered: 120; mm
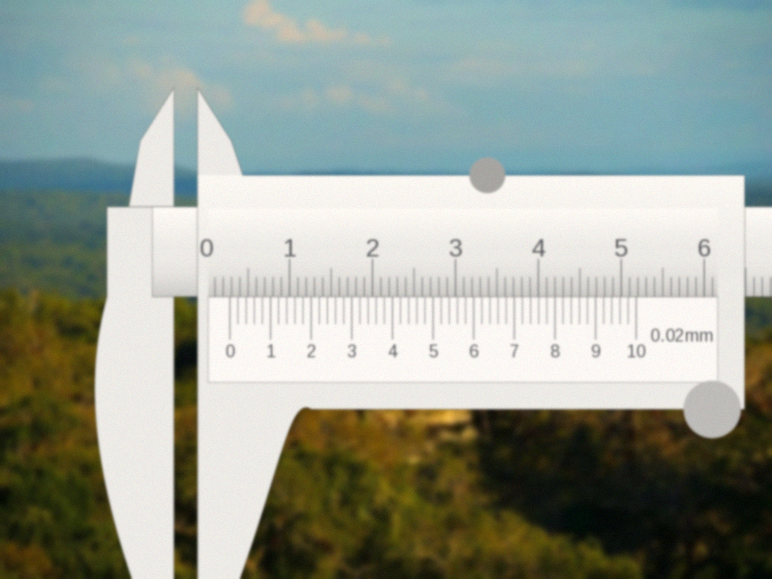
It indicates 2.8; mm
